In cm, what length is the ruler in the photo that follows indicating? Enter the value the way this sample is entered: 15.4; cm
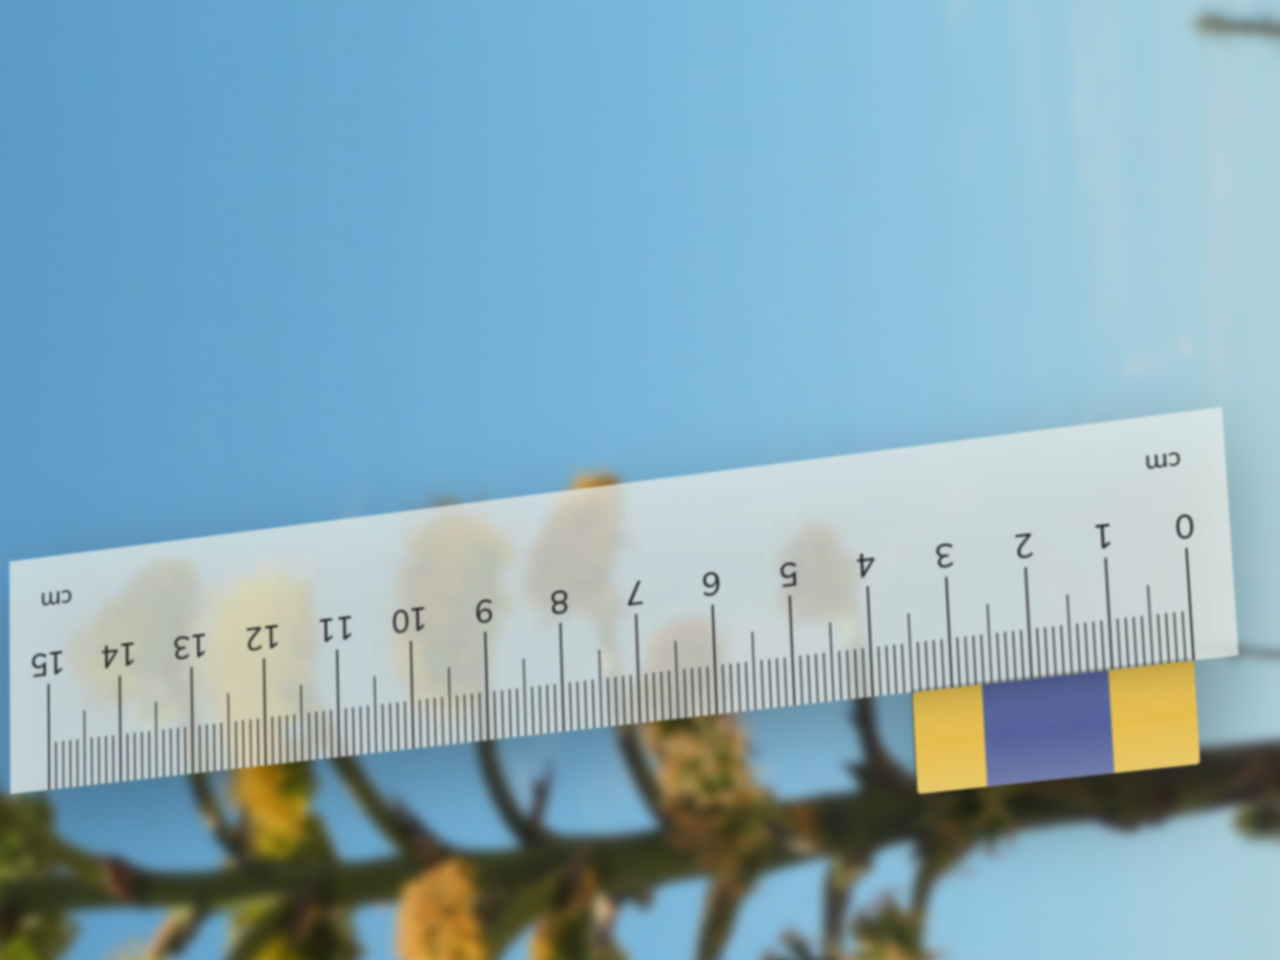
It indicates 3.5; cm
